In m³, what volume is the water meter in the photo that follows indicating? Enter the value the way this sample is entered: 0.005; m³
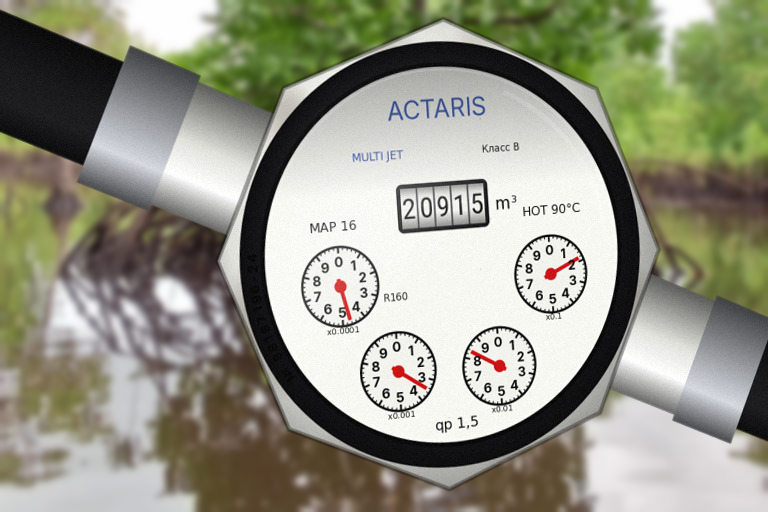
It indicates 20915.1834; m³
